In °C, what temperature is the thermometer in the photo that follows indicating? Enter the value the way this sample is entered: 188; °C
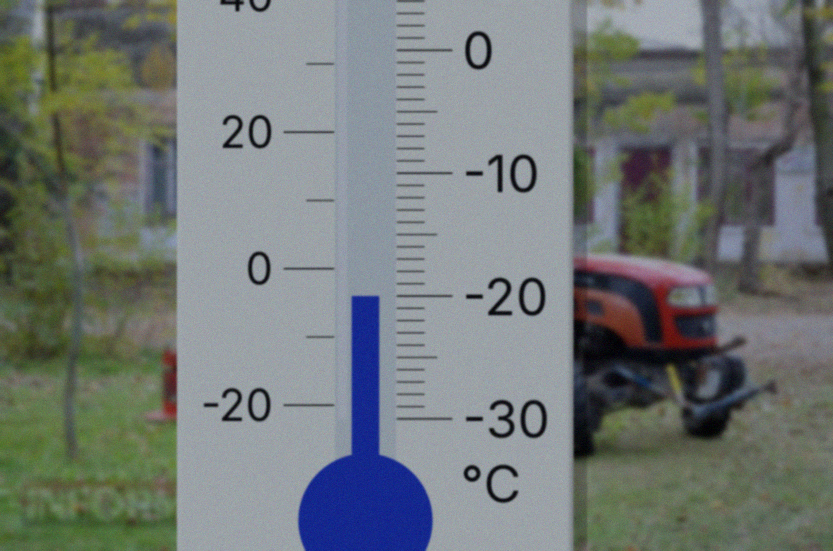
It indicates -20; °C
